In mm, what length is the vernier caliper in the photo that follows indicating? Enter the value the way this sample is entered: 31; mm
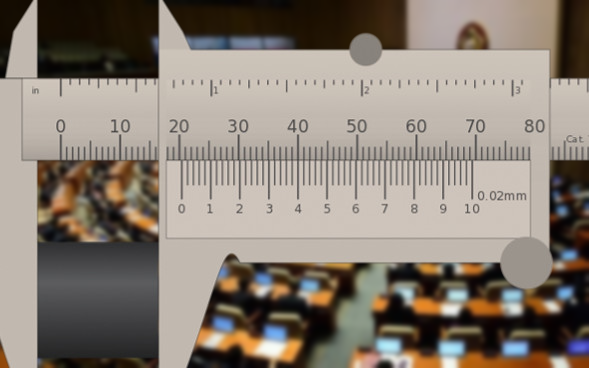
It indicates 20.4; mm
